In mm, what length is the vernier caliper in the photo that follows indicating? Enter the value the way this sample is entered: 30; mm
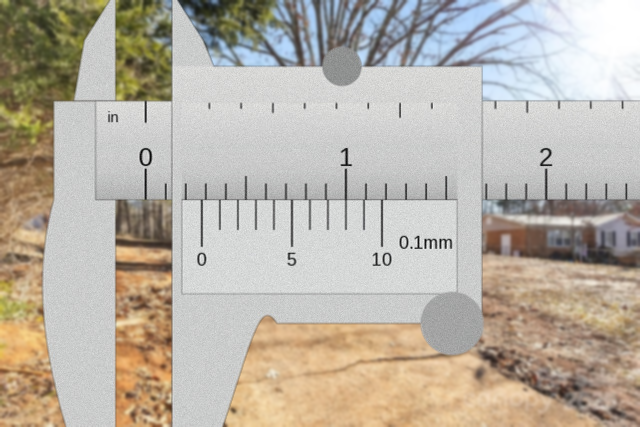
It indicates 2.8; mm
